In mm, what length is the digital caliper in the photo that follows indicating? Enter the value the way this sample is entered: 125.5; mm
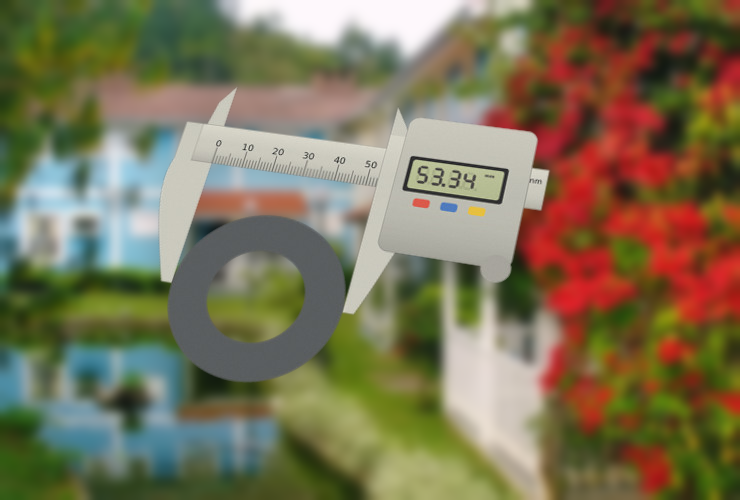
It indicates 53.34; mm
